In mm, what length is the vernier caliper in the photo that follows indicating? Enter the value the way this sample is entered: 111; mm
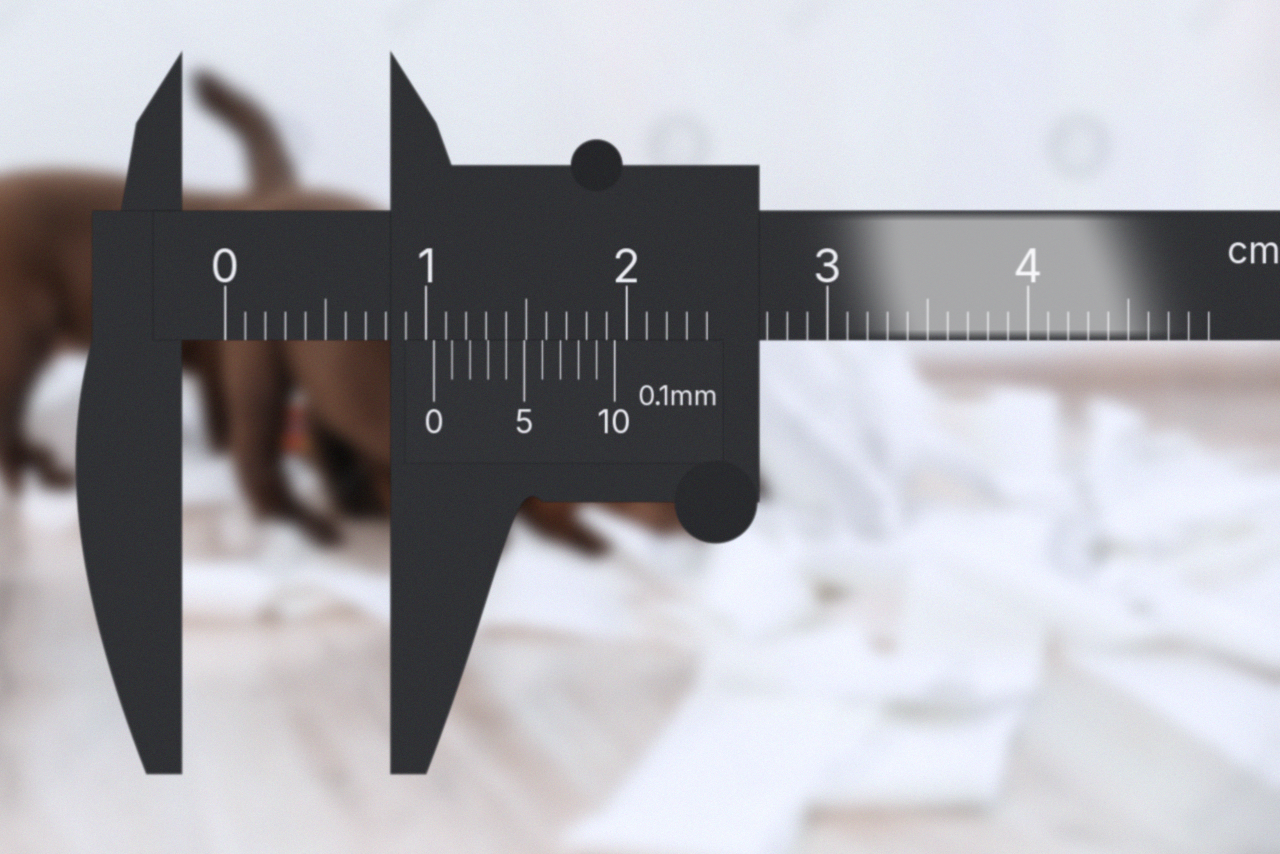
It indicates 10.4; mm
